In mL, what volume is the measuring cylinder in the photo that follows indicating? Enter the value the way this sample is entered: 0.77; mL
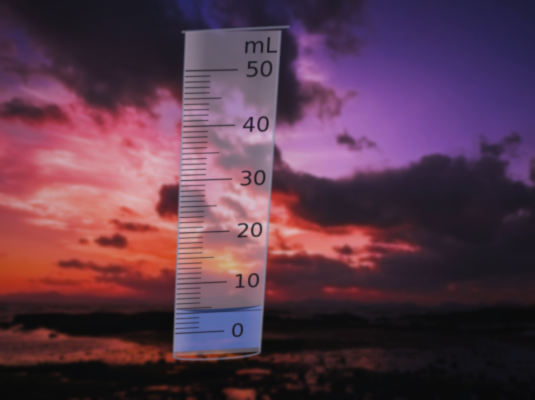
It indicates 4; mL
